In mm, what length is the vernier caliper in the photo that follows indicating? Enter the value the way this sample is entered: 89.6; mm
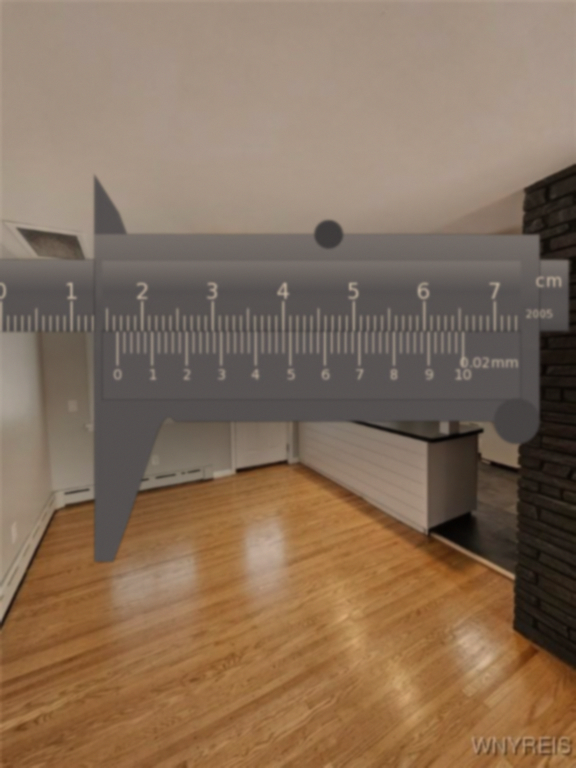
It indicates 16.5; mm
